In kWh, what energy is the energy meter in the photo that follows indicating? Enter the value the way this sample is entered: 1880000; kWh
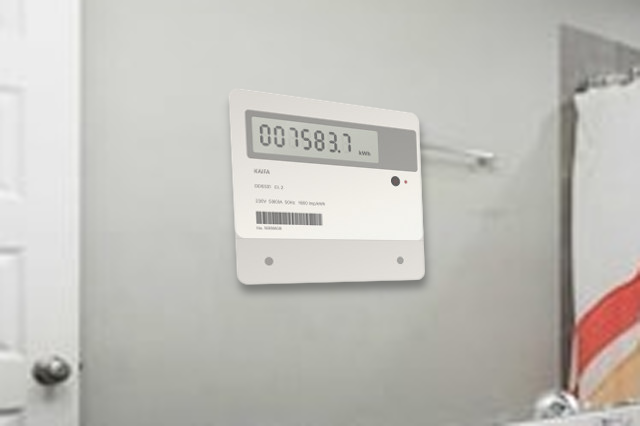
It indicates 7583.7; kWh
